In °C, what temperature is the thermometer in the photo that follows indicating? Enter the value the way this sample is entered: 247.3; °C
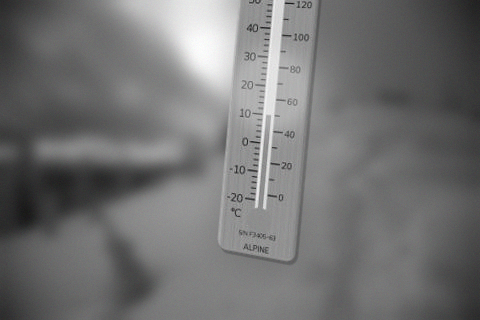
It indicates 10; °C
